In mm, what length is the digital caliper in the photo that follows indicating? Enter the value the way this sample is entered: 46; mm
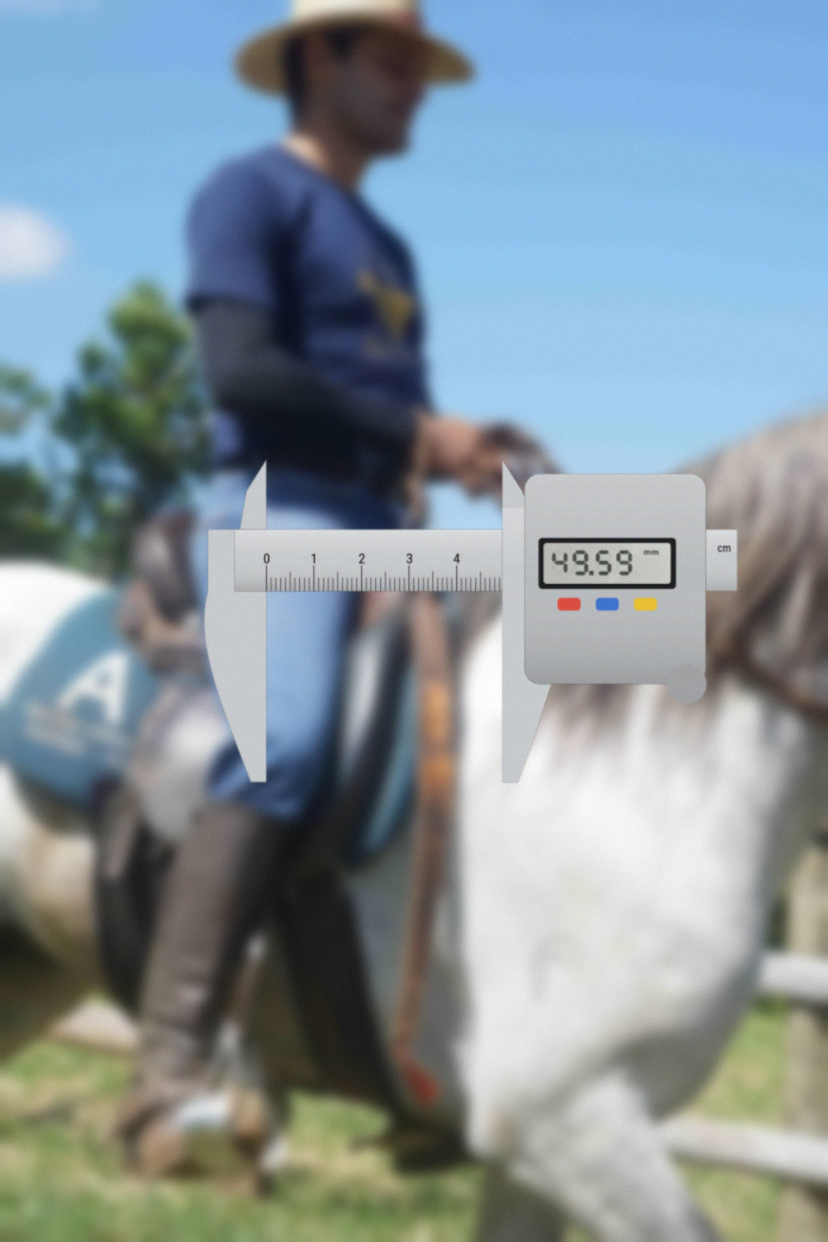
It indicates 49.59; mm
